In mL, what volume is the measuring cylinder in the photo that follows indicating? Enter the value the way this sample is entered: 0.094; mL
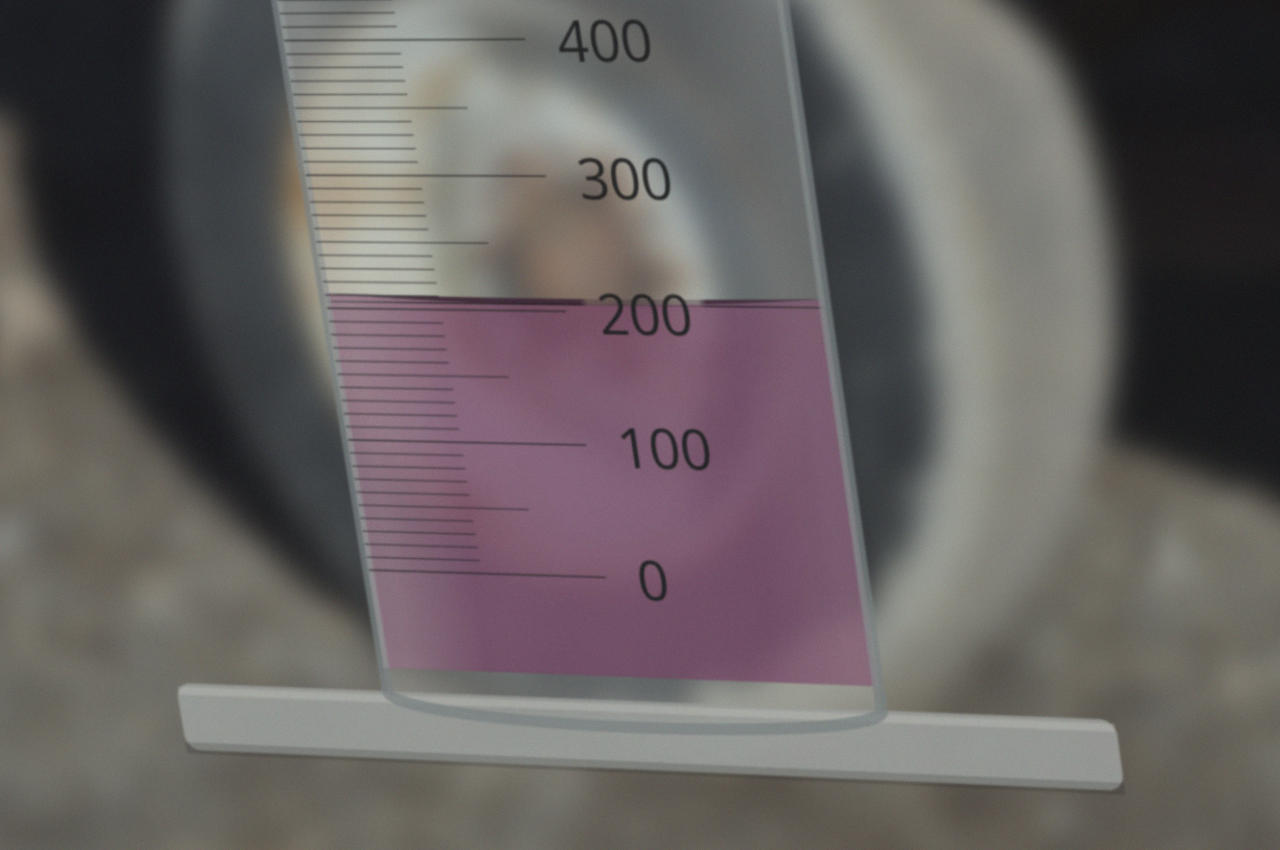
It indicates 205; mL
